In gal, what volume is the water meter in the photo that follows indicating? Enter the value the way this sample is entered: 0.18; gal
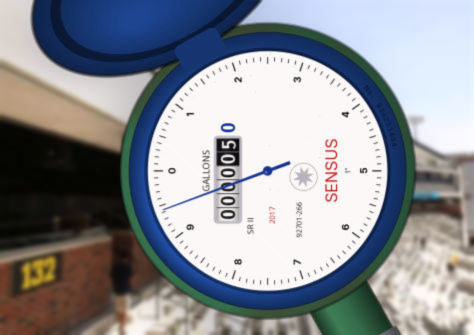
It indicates 49.4; gal
